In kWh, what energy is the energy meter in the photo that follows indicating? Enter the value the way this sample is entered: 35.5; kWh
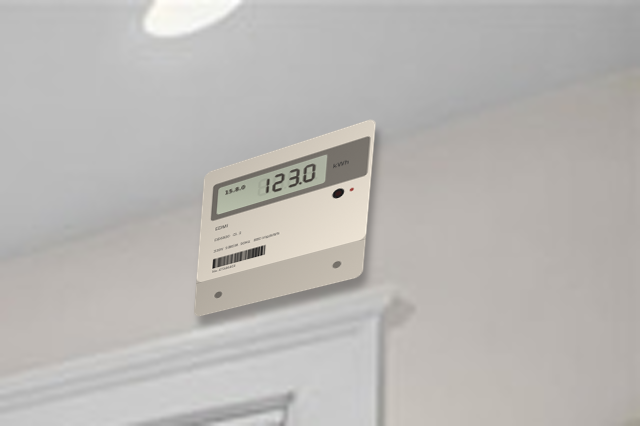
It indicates 123.0; kWh
